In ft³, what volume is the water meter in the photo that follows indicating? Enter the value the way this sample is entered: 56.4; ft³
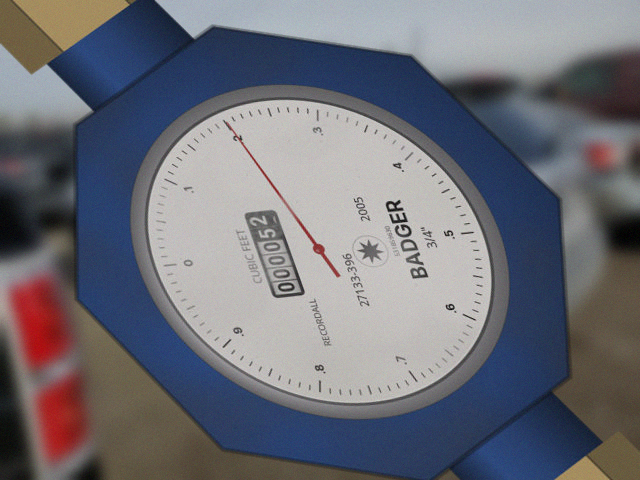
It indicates 52.20; ft³
